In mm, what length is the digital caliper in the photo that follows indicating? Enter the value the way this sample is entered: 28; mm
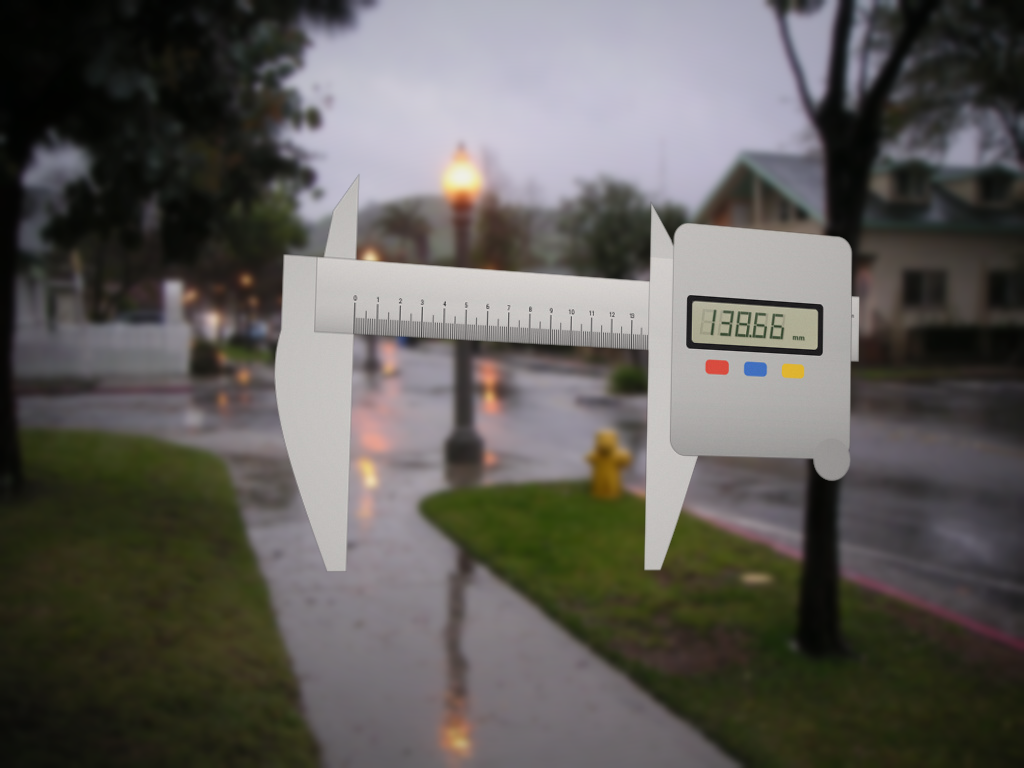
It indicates 138.66; mm
